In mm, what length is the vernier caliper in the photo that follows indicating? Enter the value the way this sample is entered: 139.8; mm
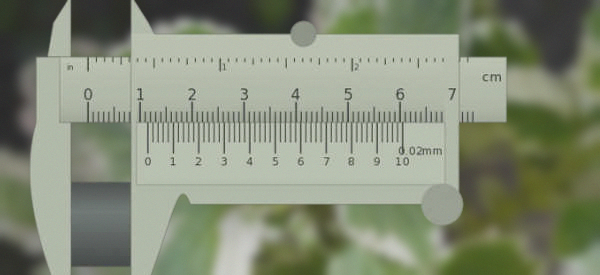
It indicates 11.5; mm
